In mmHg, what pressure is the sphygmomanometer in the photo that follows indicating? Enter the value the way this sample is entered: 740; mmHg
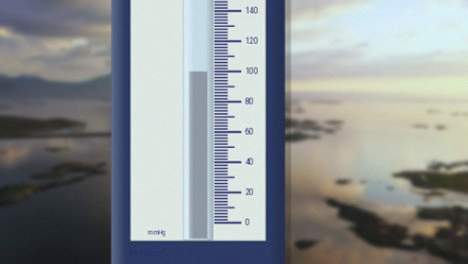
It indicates 100; mmHg
